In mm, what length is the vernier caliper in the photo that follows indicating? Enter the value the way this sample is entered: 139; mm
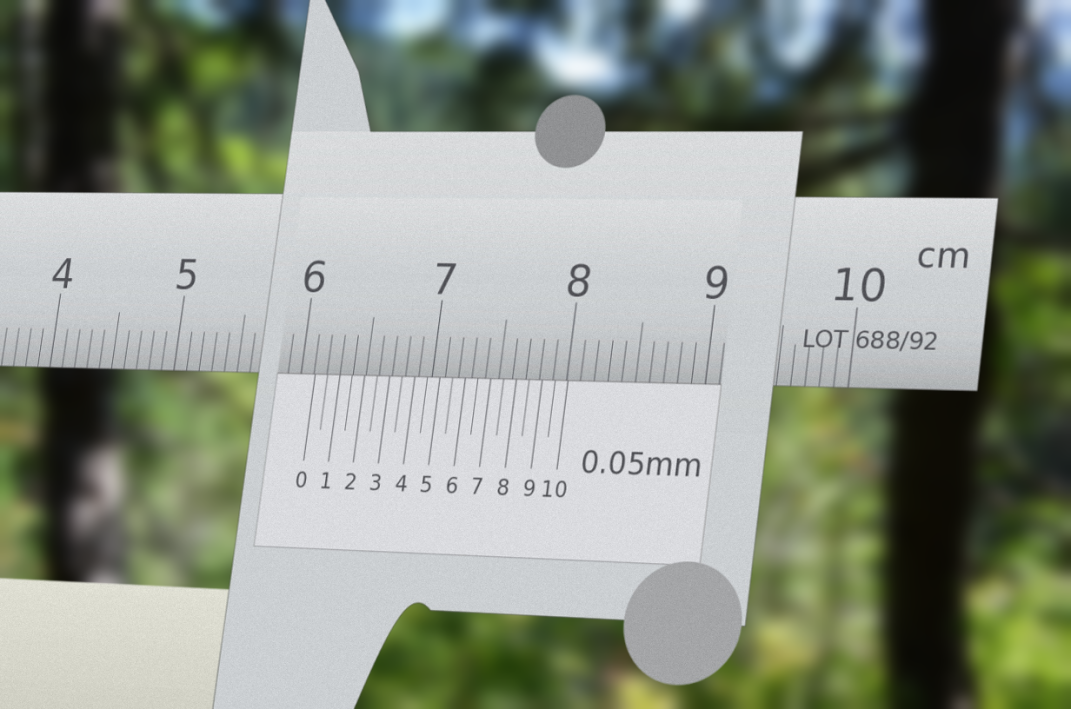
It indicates 61.1; mm
